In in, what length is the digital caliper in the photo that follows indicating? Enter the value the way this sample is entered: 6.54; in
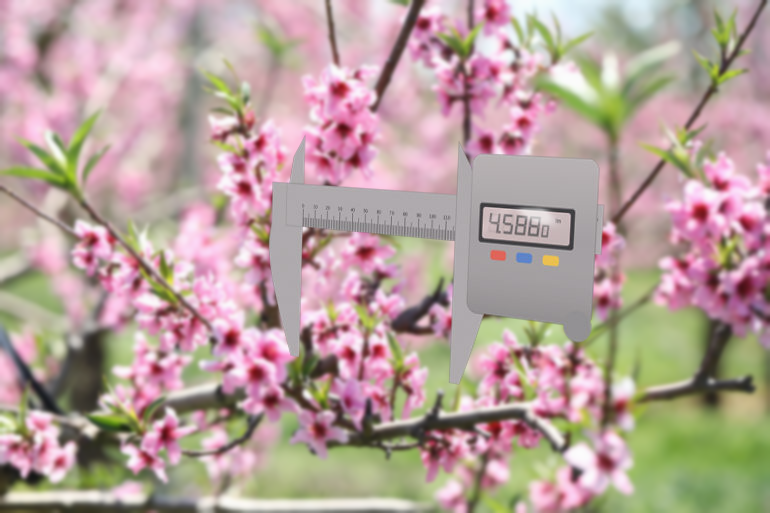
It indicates 4.5880; in
